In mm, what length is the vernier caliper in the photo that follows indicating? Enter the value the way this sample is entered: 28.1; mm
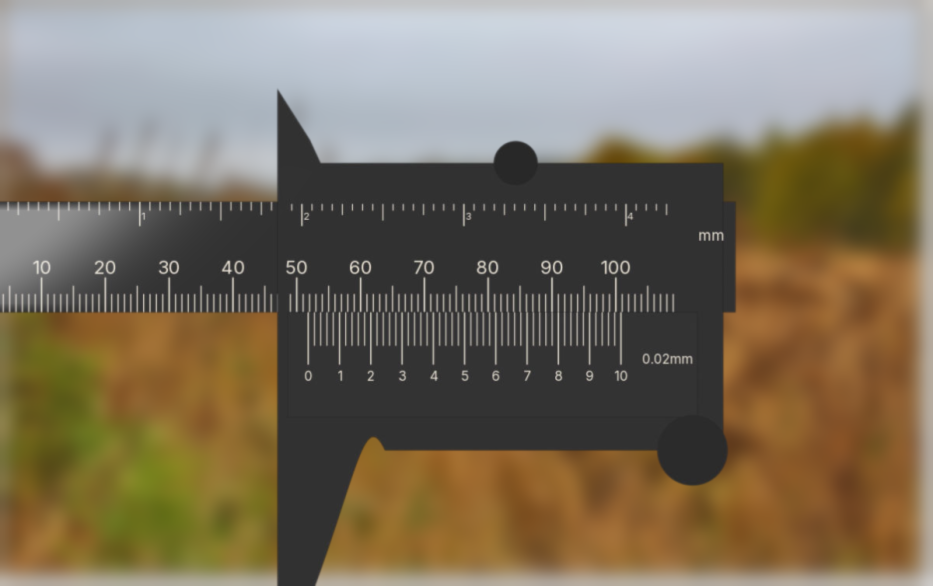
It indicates 51.8; mm
